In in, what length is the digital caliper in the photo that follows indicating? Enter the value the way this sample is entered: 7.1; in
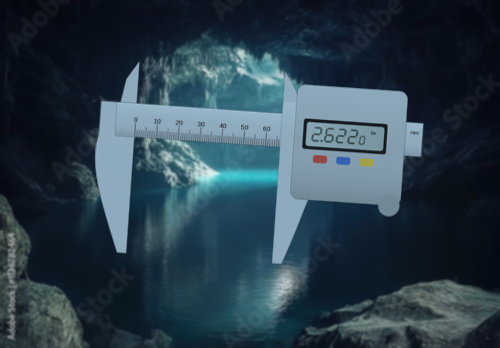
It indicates 2.6220; in
